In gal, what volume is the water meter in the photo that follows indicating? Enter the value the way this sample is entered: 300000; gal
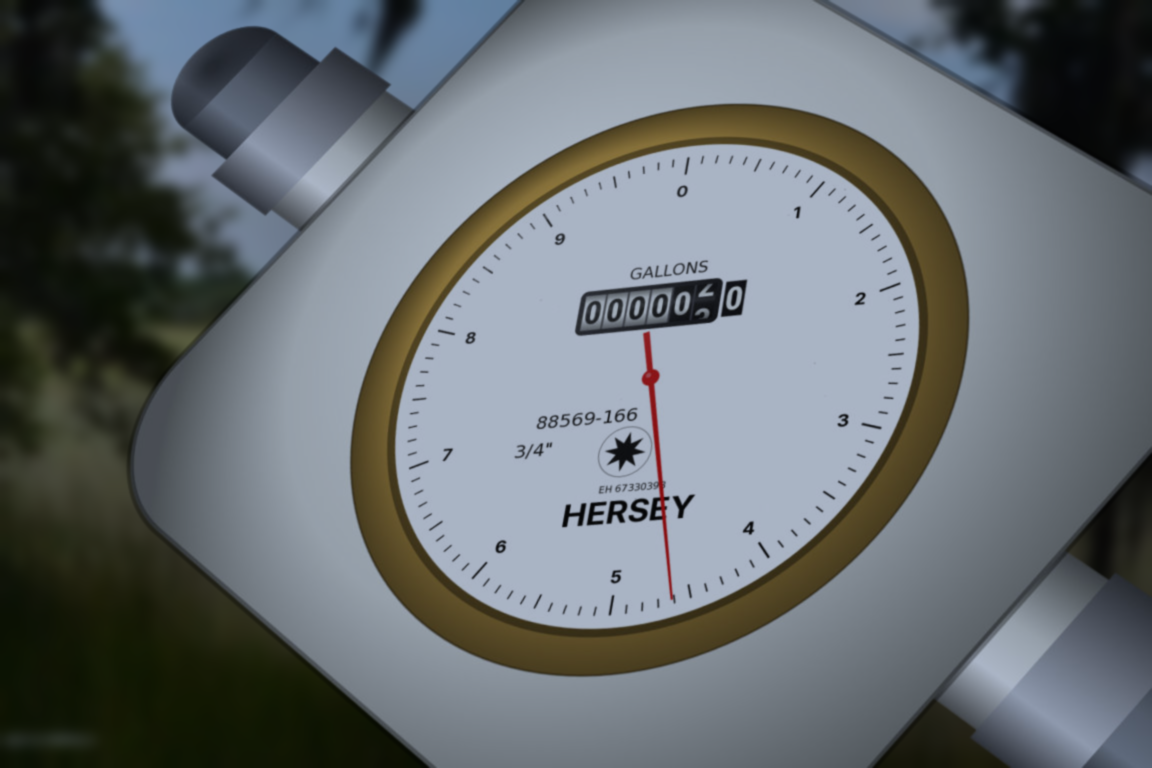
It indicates 24.6; gal
